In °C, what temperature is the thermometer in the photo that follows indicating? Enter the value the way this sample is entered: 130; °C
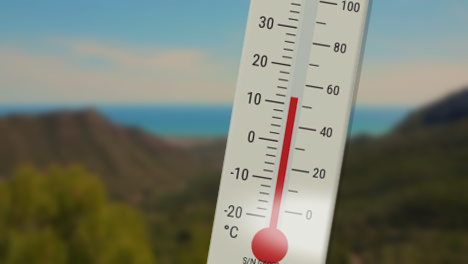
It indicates 12; °C
